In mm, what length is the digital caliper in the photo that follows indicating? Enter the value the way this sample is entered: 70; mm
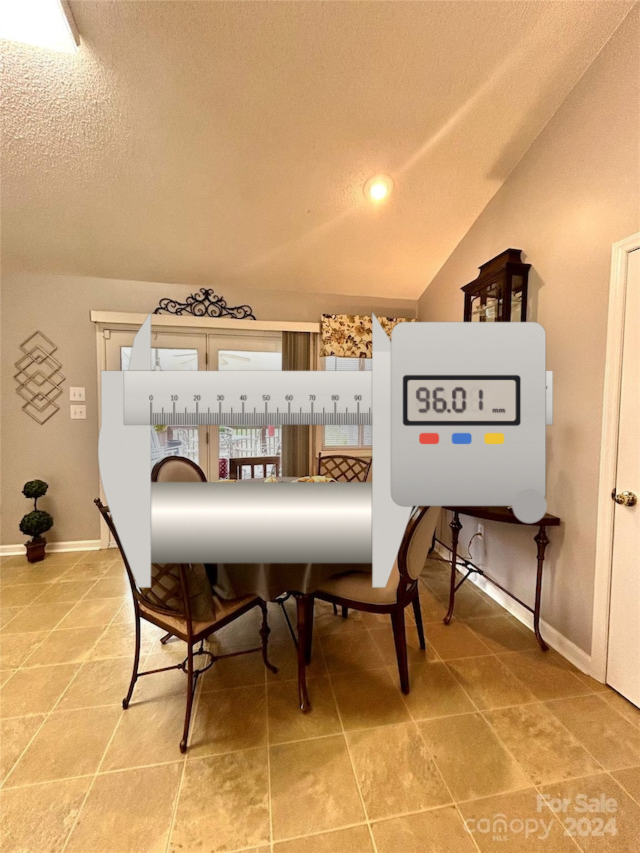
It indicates 96.01; mm
